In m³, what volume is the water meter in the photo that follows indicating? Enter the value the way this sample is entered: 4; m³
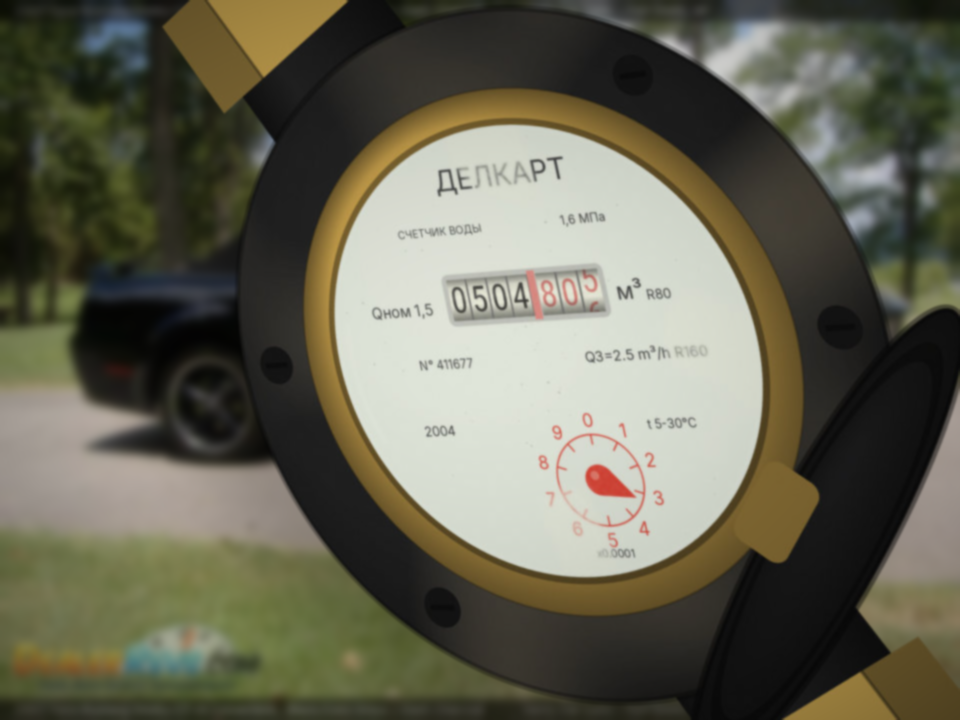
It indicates 504.8053; m³
